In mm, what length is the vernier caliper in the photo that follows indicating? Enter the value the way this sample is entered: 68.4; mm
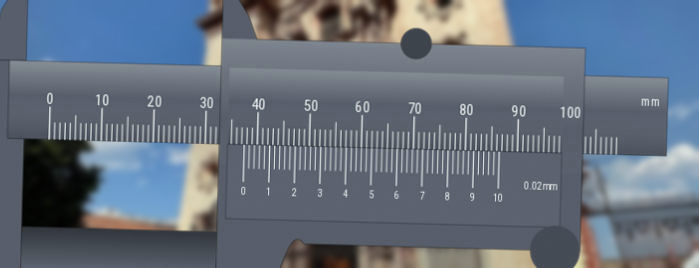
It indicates 37.5; mm
